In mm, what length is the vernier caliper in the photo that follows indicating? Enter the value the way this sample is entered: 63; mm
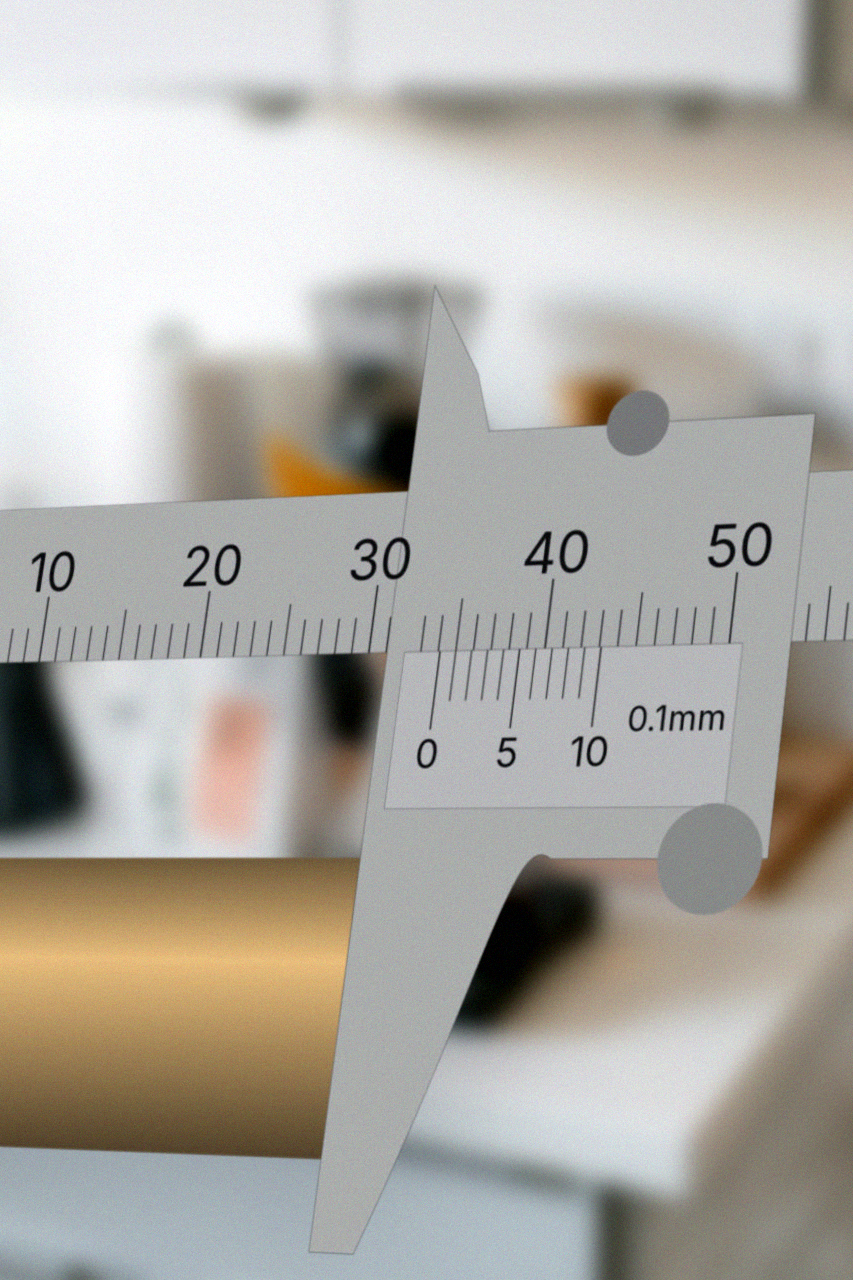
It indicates 34.1; mm
